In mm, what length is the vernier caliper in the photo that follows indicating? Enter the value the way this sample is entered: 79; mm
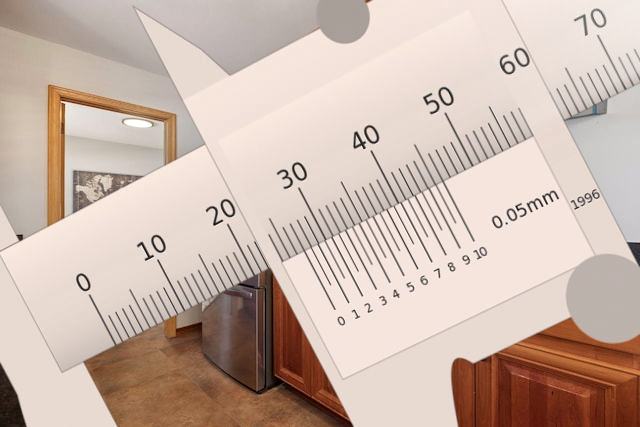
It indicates 27.0; mm
